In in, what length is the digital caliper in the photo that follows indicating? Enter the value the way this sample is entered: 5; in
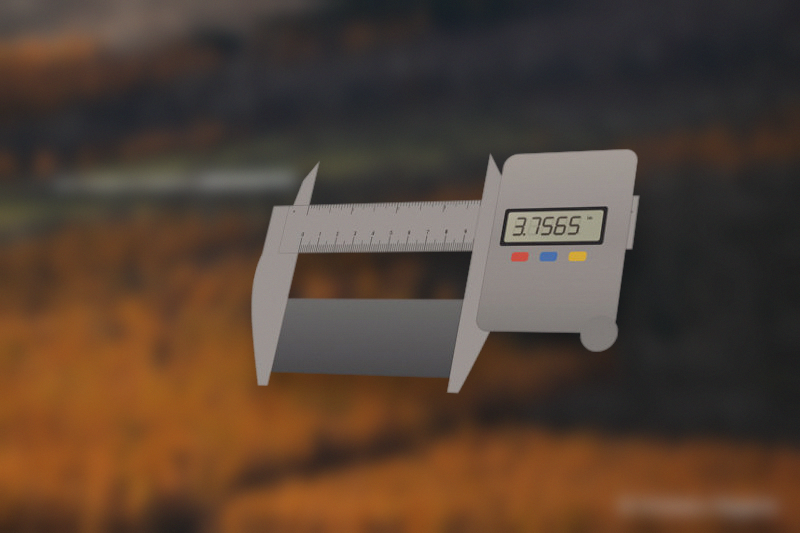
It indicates 3.7565; in
